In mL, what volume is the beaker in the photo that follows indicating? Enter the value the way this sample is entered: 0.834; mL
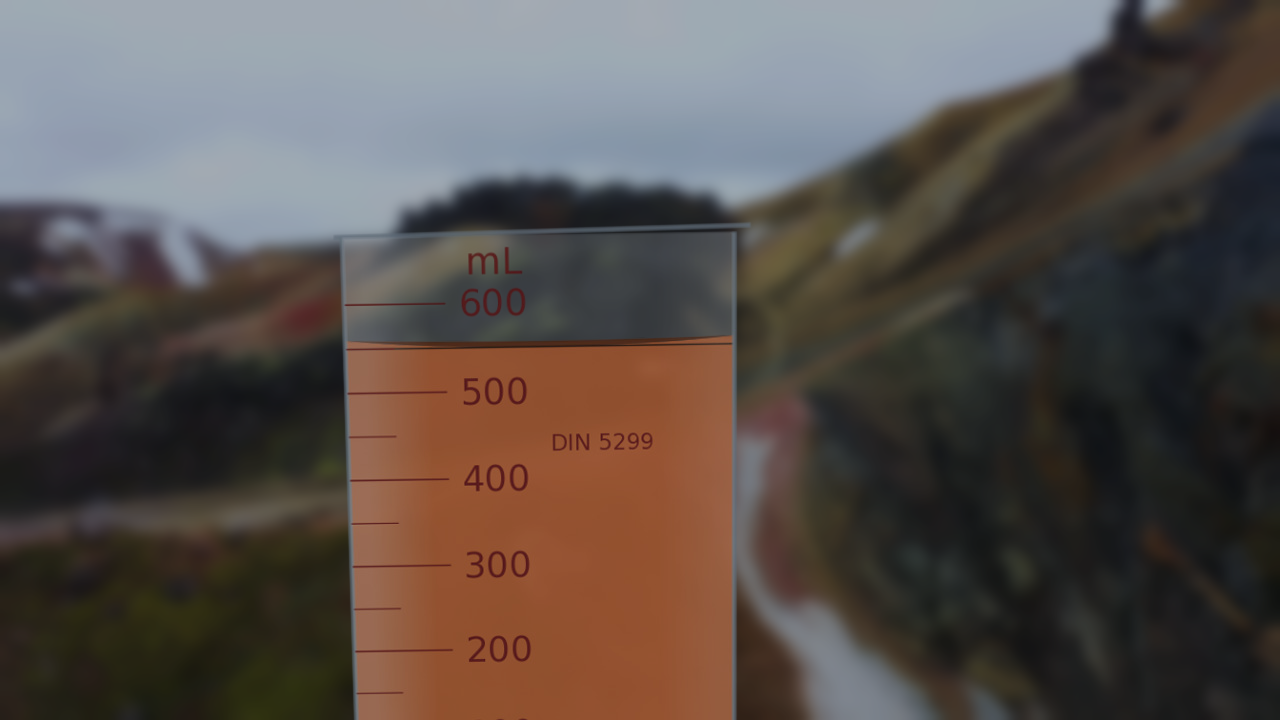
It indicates 550; mL
